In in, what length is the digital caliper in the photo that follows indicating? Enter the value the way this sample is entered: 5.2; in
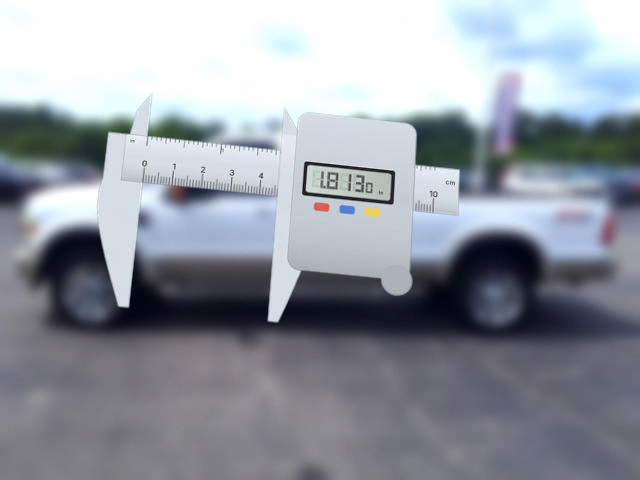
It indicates 1.8130; in
